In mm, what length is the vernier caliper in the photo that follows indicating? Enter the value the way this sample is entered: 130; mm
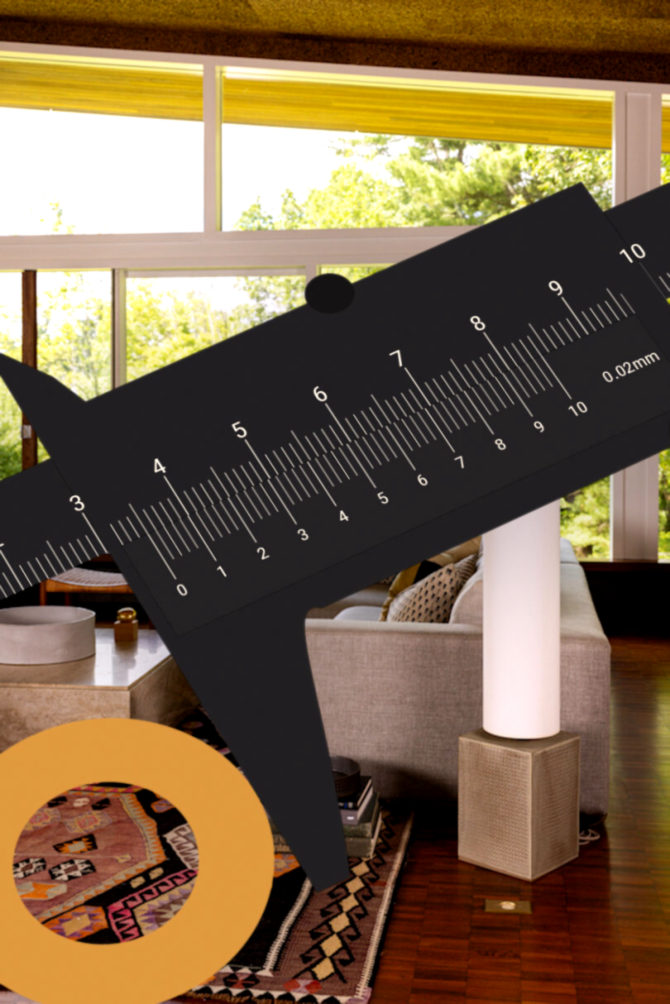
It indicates 35.0; mm
